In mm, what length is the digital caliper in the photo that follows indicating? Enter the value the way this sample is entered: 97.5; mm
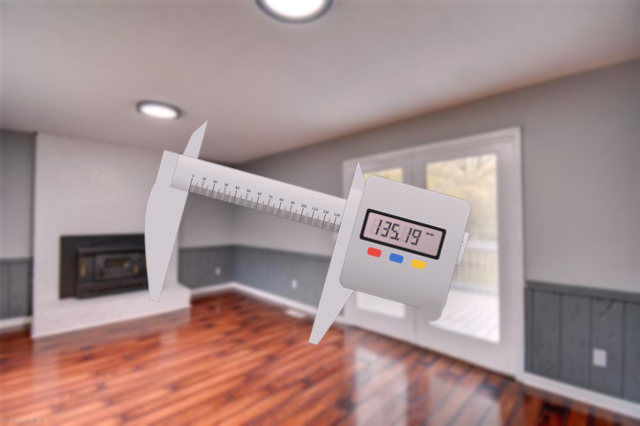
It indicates 135.19; mm
